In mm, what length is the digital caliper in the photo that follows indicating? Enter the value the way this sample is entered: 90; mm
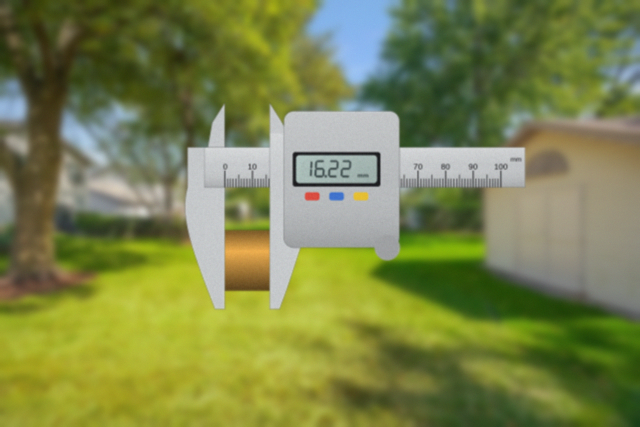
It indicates 16.22; mm
